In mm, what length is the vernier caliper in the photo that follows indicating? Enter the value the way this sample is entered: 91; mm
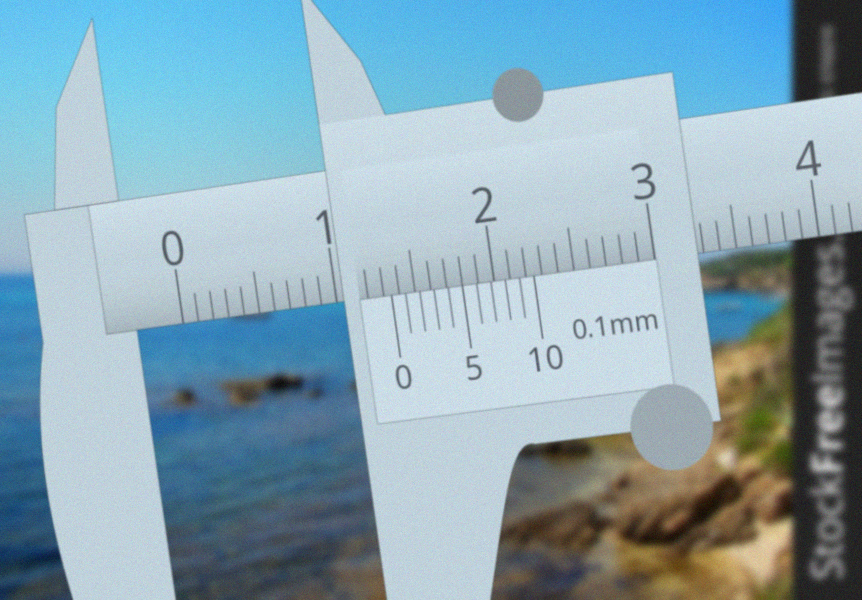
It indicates 13.5; mm
